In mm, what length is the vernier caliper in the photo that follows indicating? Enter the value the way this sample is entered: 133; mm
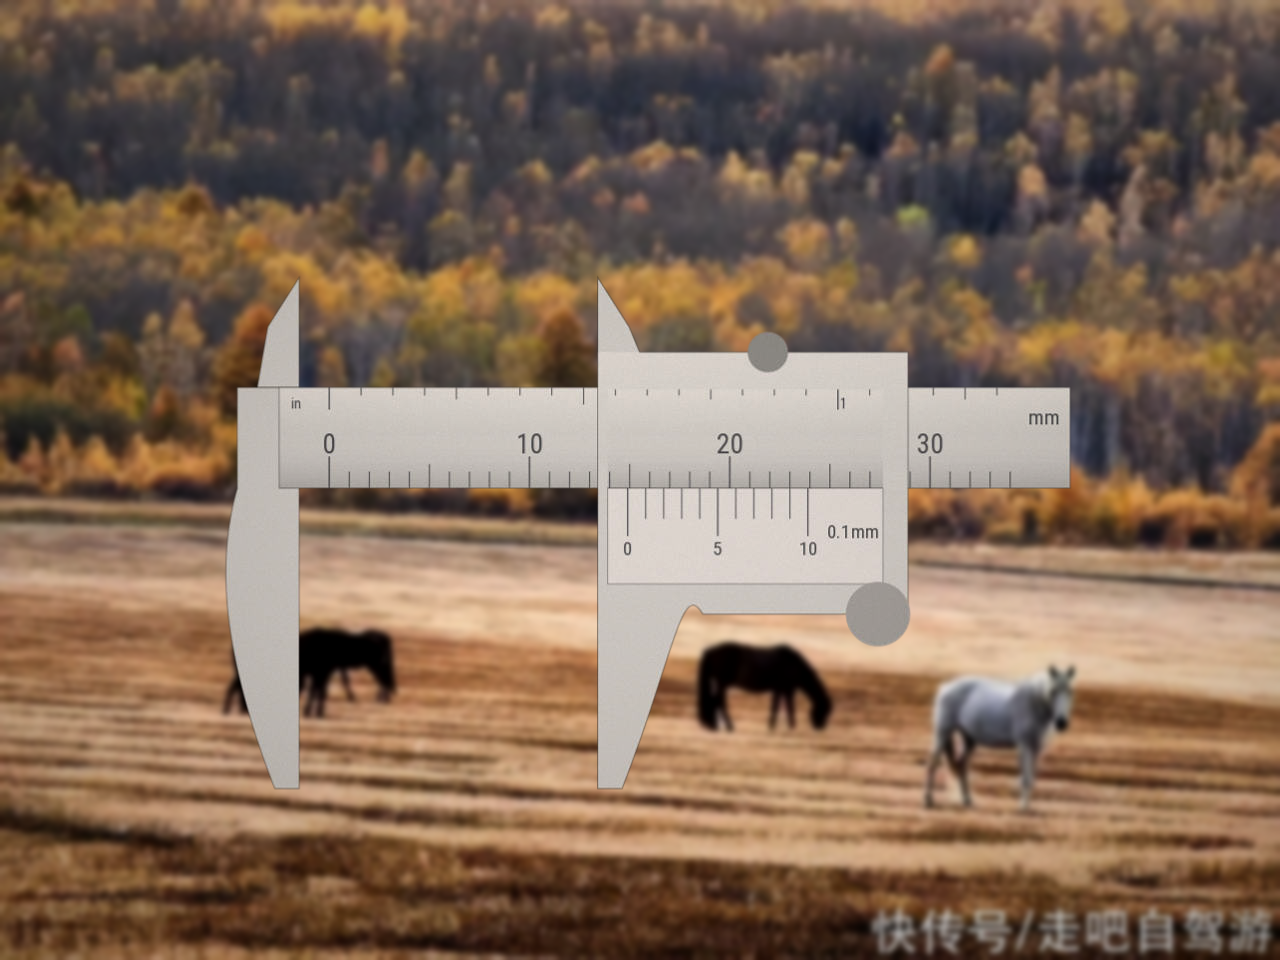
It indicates 14.9; mm
